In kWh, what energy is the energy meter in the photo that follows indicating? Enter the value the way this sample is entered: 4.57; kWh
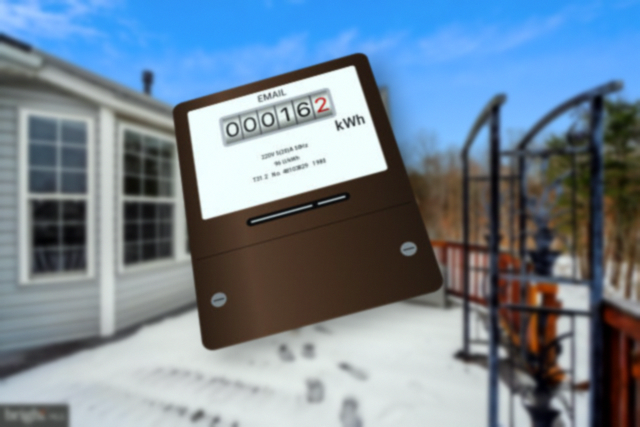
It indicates 16.2; kWh
